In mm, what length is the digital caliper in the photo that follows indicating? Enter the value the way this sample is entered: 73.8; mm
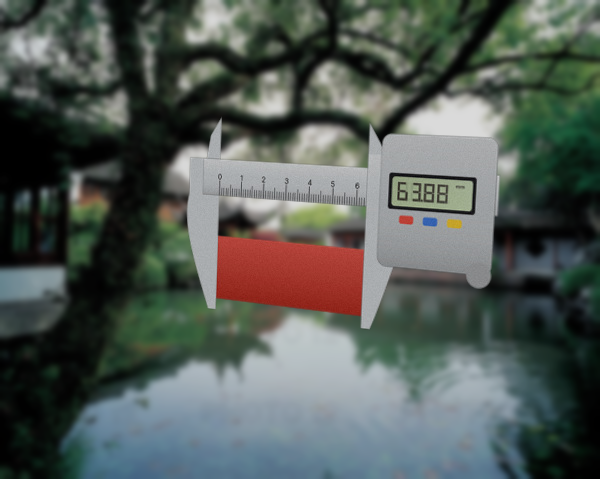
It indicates 63.88; mm
